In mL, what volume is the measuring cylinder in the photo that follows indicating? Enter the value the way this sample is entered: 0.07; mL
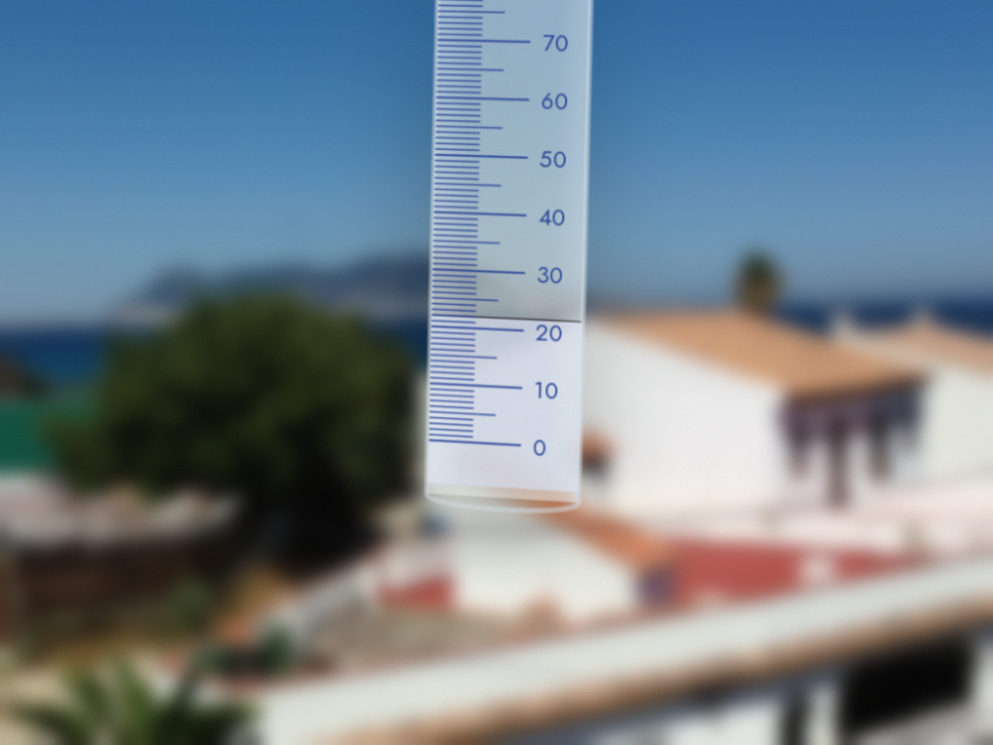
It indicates 22; mL
